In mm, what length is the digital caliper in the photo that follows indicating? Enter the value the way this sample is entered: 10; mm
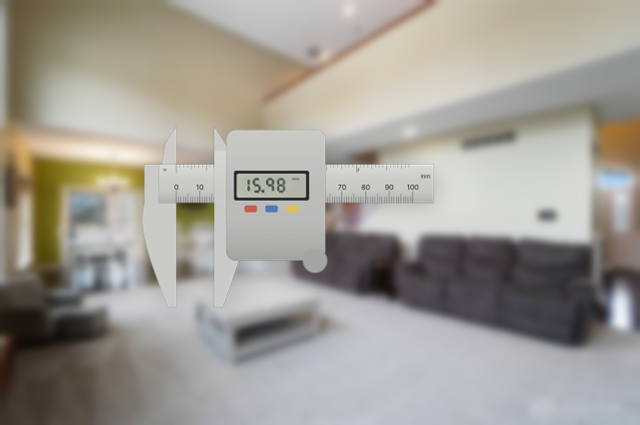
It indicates 15.98; mm
